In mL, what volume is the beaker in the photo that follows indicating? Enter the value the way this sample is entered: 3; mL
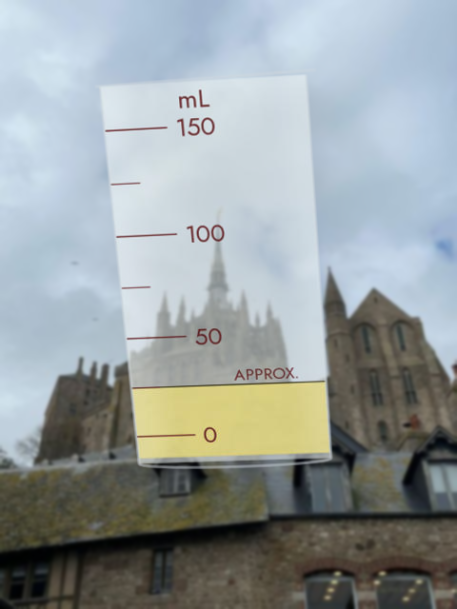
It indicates 25; mL
